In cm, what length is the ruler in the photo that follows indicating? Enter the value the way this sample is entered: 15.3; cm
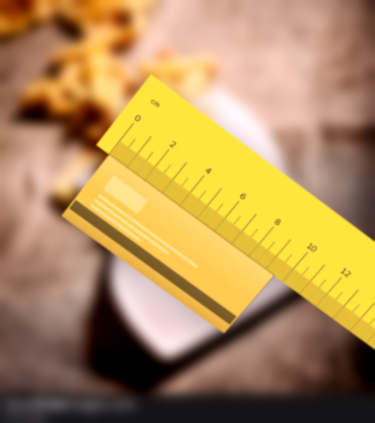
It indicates 9.5; cm
